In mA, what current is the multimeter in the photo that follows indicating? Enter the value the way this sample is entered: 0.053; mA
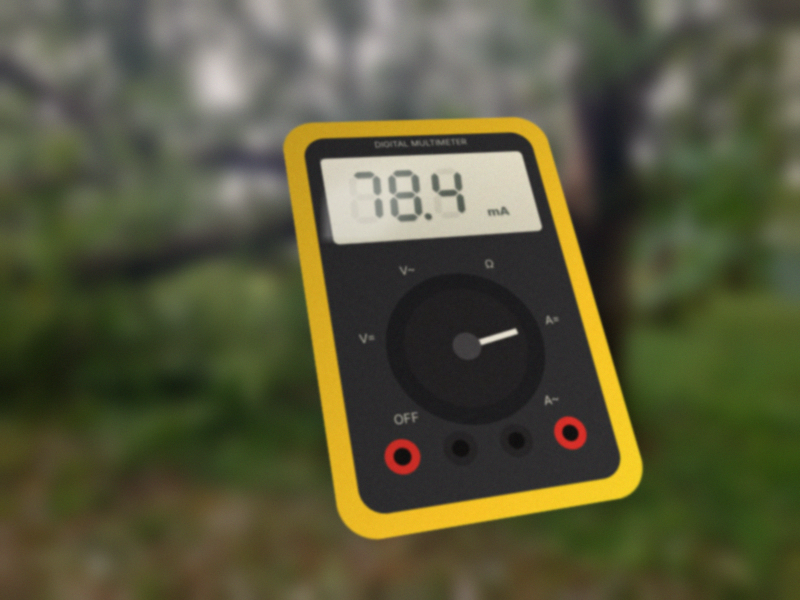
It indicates 78.4; mA
